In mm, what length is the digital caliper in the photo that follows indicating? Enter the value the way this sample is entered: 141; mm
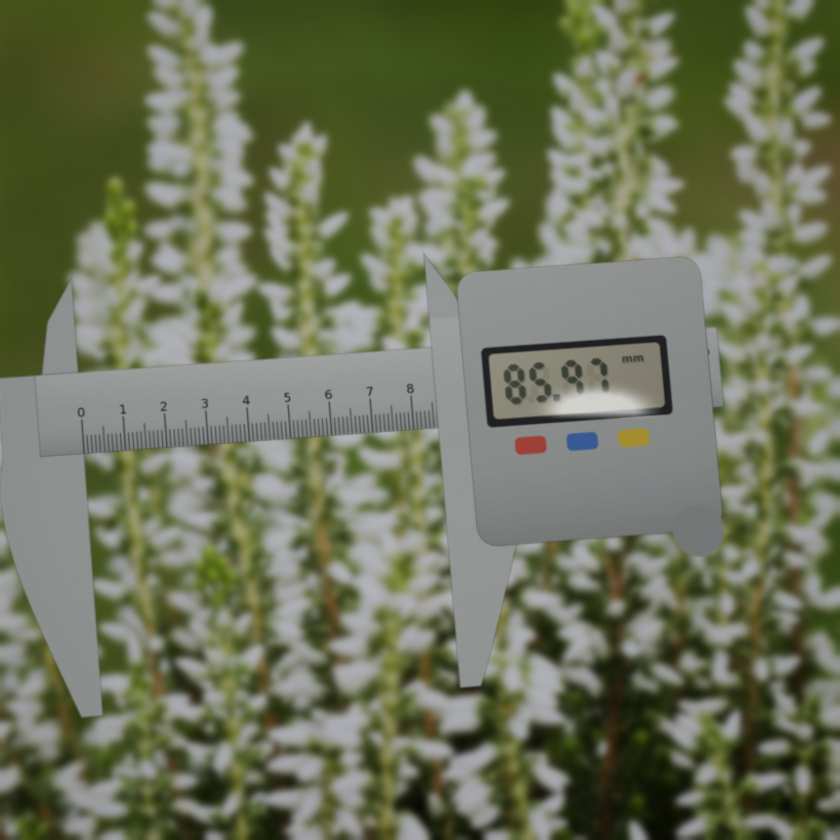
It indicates 85.97; mm
